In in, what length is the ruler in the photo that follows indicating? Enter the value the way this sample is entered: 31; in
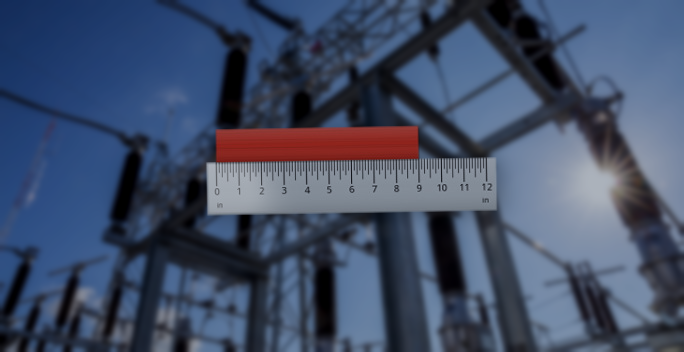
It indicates 9; in
